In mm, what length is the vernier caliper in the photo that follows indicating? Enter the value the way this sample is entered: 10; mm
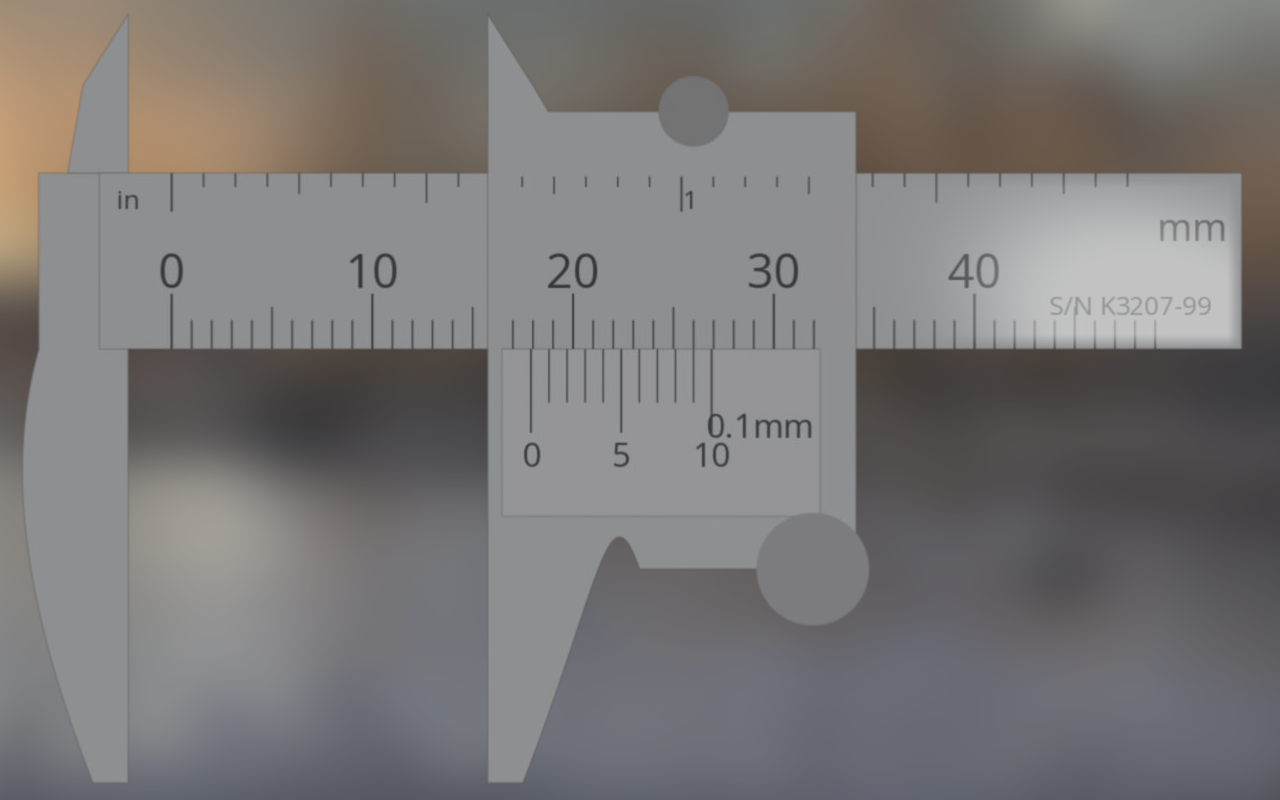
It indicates 17.9; mm
